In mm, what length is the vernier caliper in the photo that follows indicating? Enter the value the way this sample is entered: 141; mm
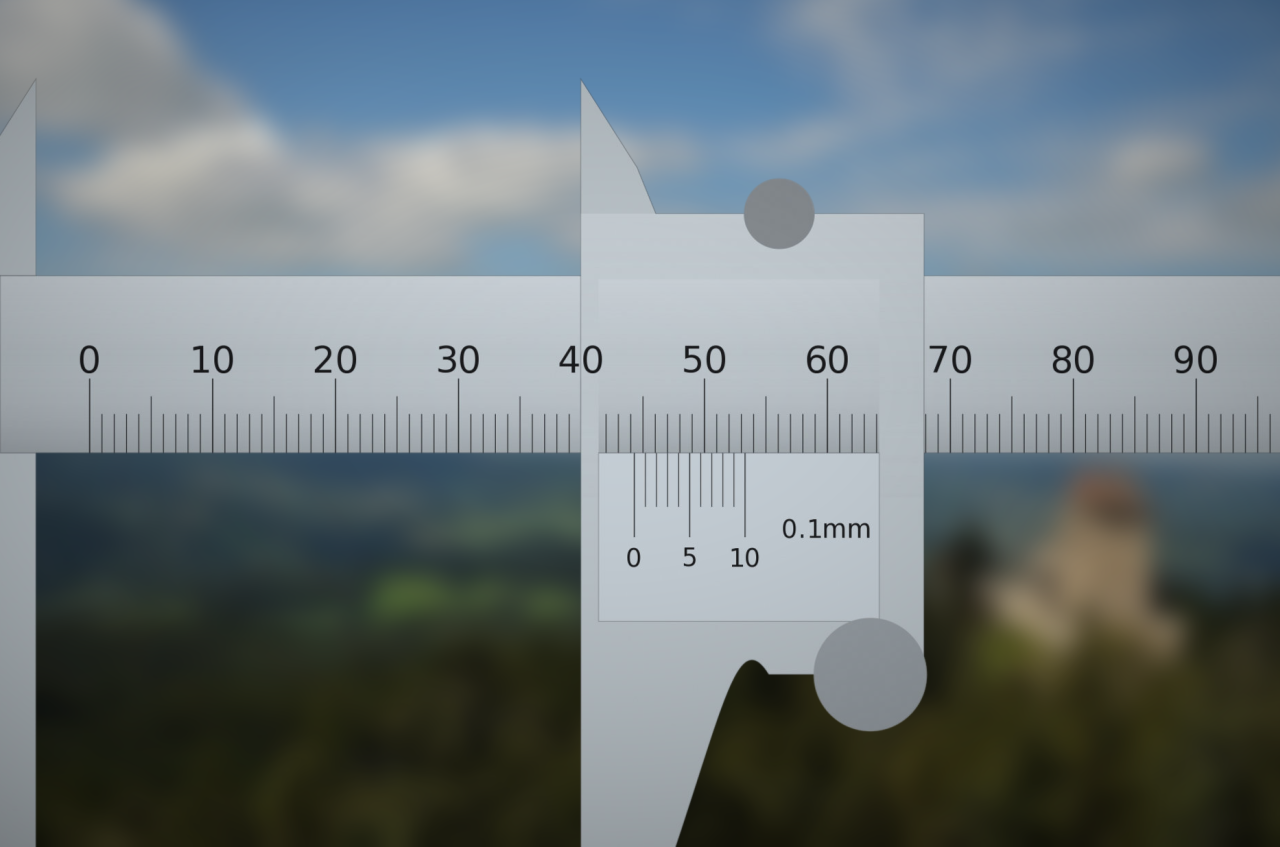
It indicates 44.3; mm
